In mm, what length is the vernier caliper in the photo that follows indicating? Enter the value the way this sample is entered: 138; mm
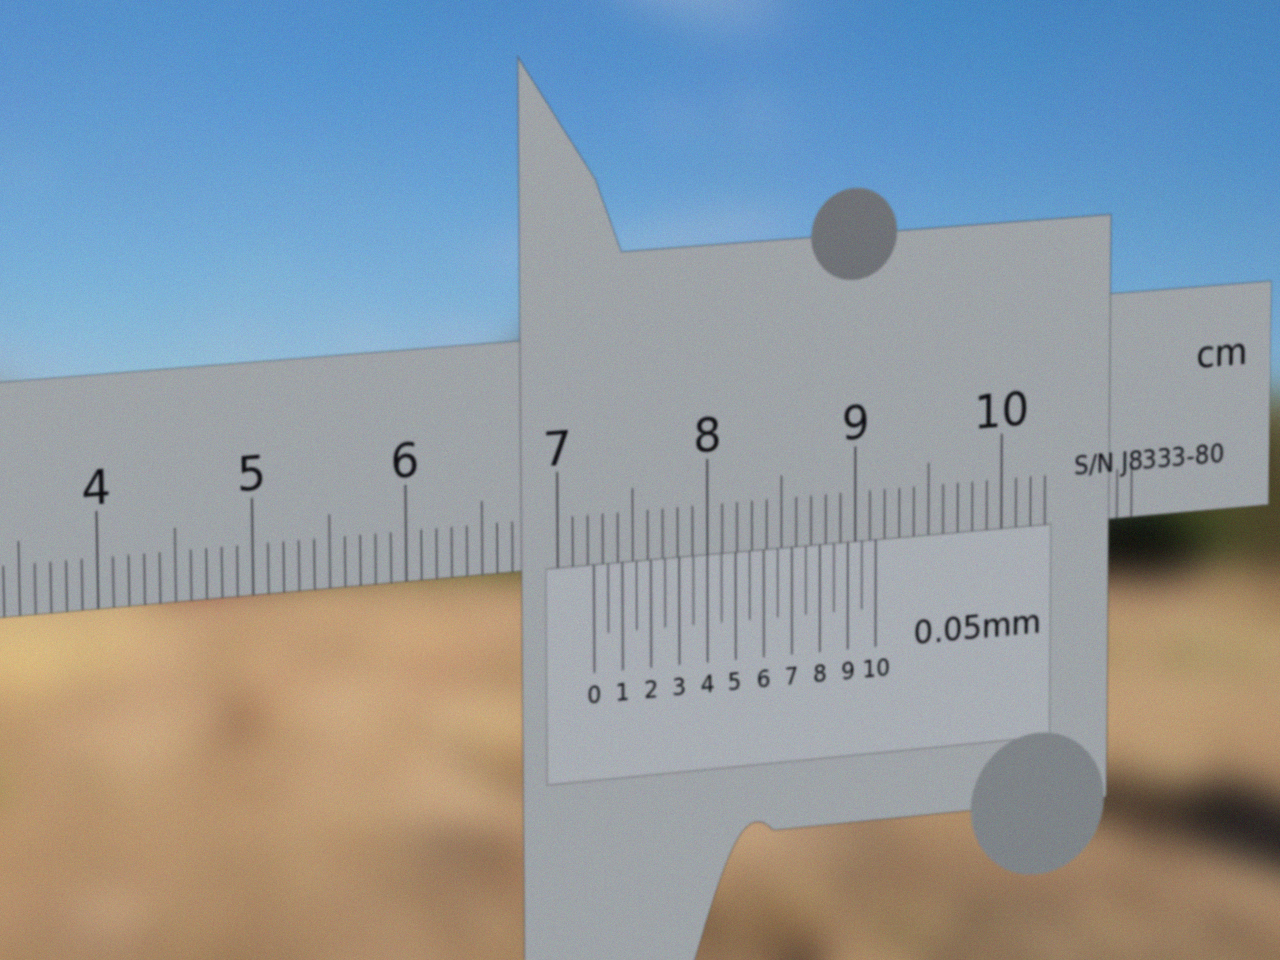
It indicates 72.4; mm
